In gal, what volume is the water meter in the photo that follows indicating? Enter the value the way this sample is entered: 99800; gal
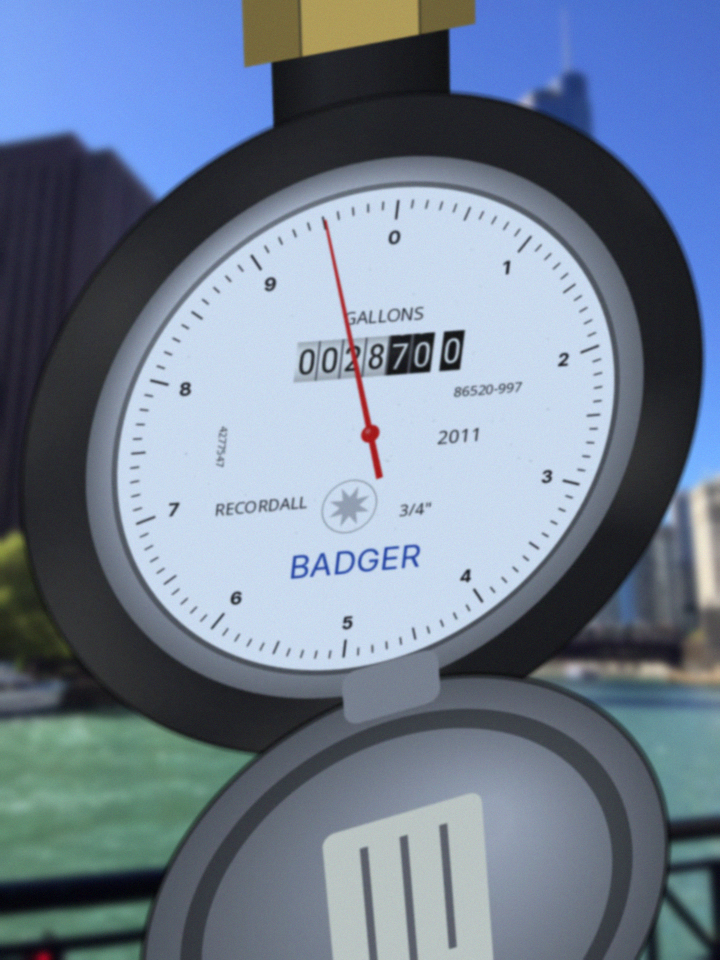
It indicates 28699.5; gal
